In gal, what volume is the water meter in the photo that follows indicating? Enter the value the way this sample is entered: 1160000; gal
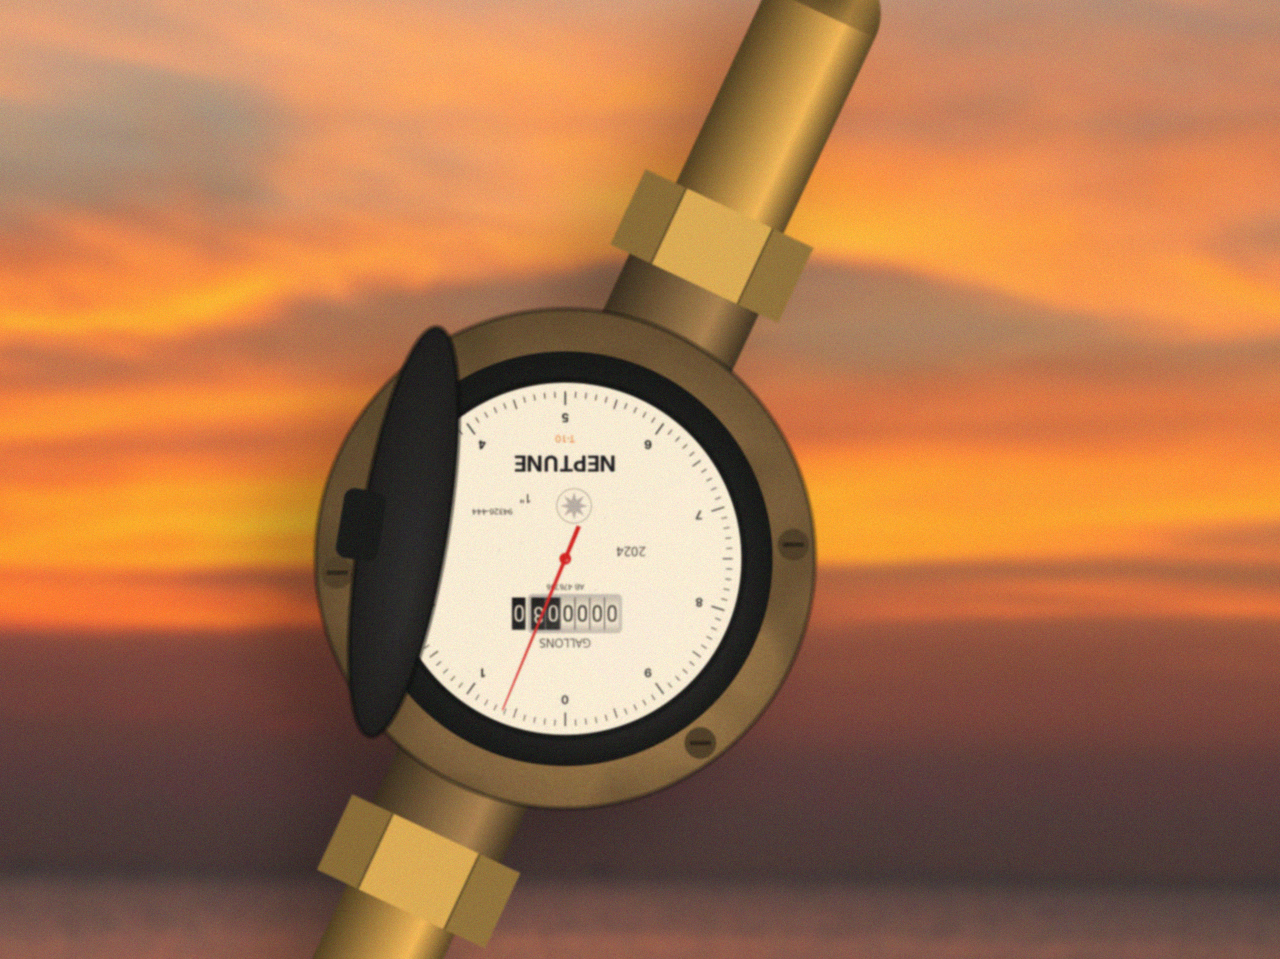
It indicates 30.6; gal
